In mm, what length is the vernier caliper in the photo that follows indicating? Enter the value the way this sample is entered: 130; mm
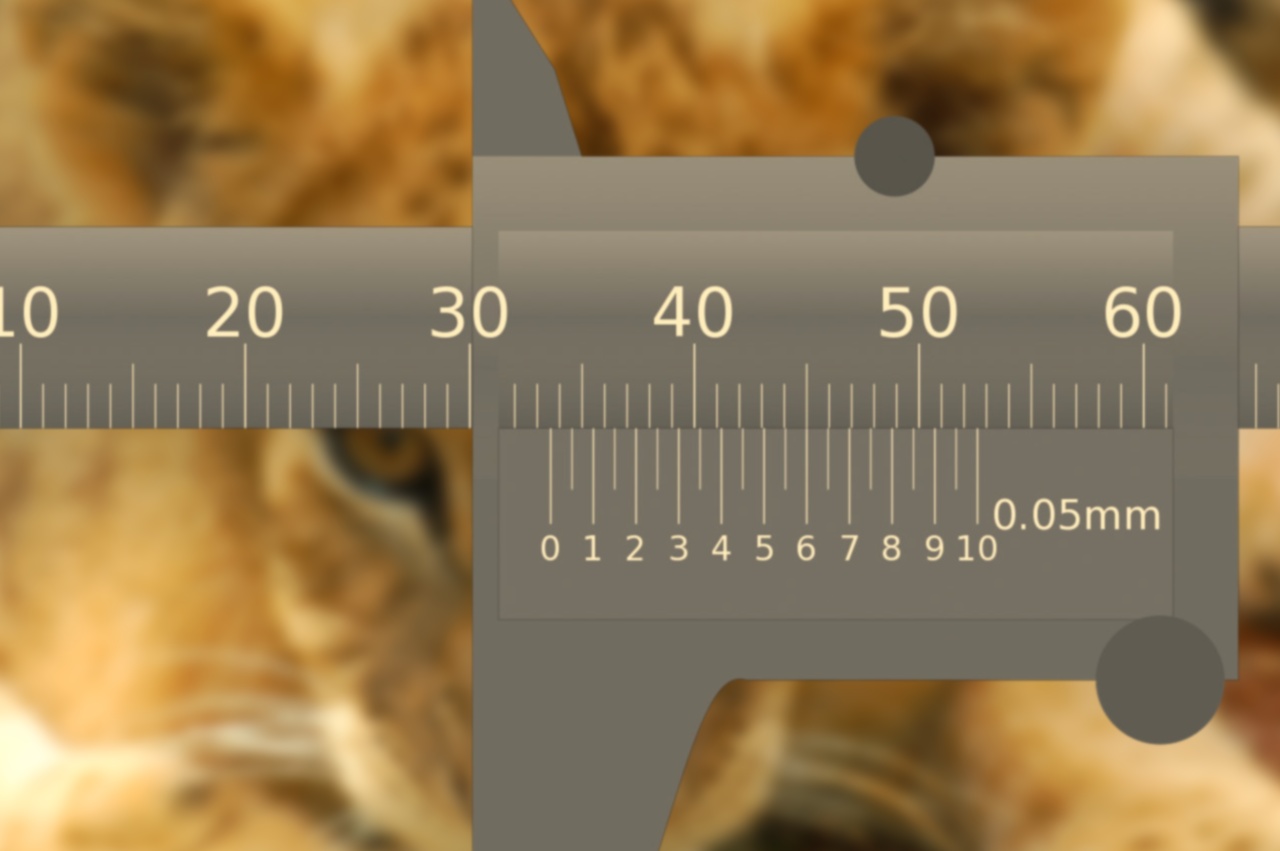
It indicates 33.6; mm
